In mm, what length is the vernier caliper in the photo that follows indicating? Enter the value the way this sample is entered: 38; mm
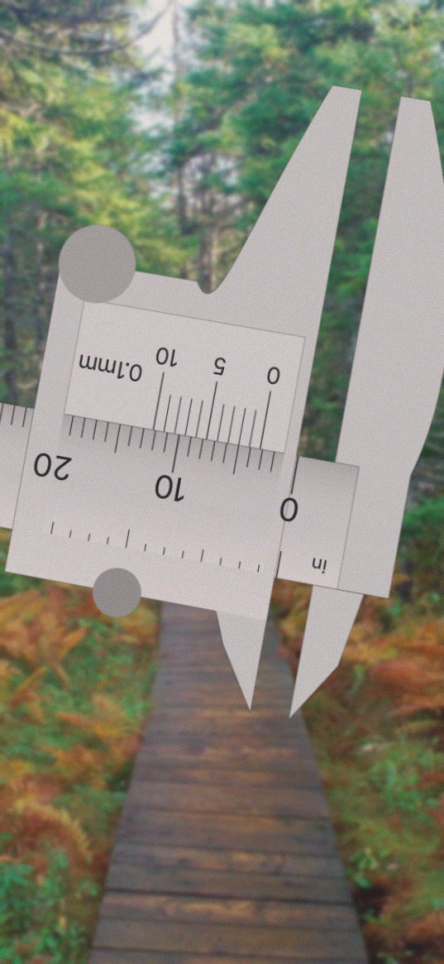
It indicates 3.2; mm
